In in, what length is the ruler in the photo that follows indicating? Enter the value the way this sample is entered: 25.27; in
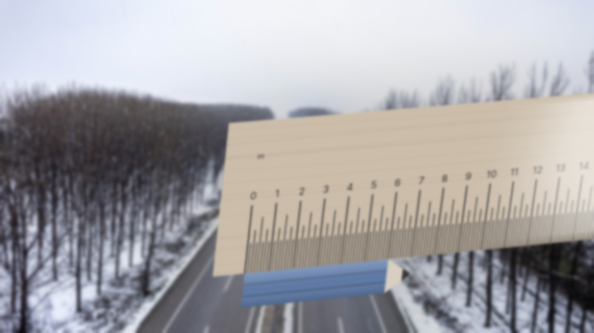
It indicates 7; in
